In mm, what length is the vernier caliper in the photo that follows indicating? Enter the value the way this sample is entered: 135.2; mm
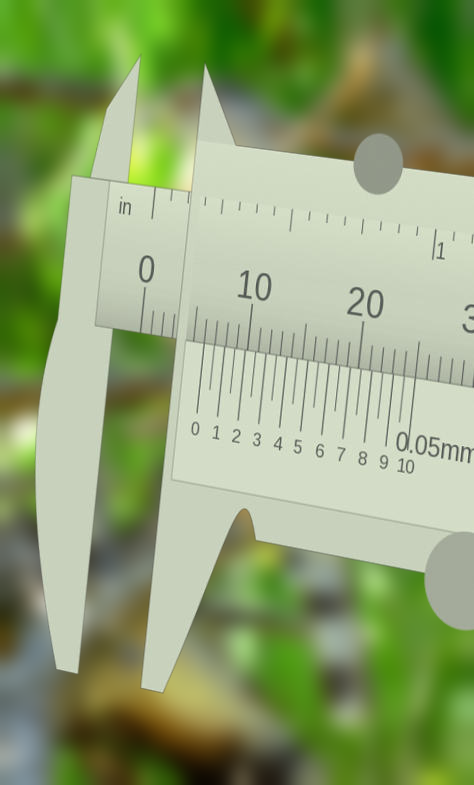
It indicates 6.0; mm
